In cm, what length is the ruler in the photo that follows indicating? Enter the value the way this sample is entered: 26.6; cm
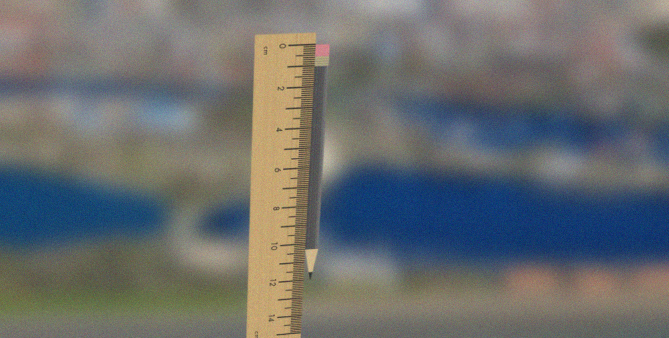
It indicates 12; cm
